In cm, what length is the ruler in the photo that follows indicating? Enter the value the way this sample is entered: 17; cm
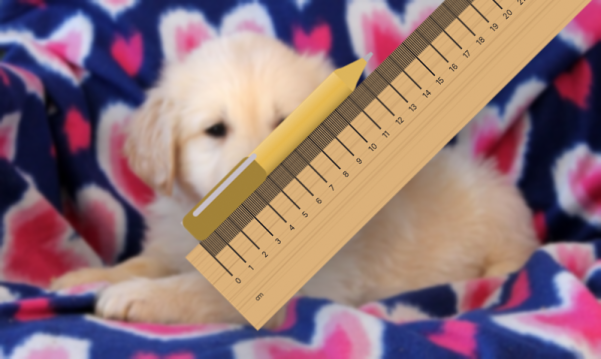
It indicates 13.5; cm
